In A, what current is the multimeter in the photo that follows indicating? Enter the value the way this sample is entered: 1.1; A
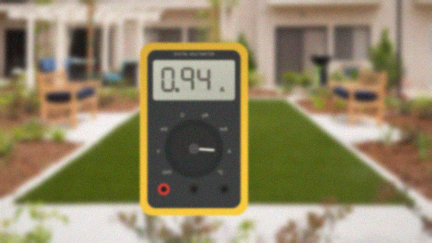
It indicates 0.94; A
